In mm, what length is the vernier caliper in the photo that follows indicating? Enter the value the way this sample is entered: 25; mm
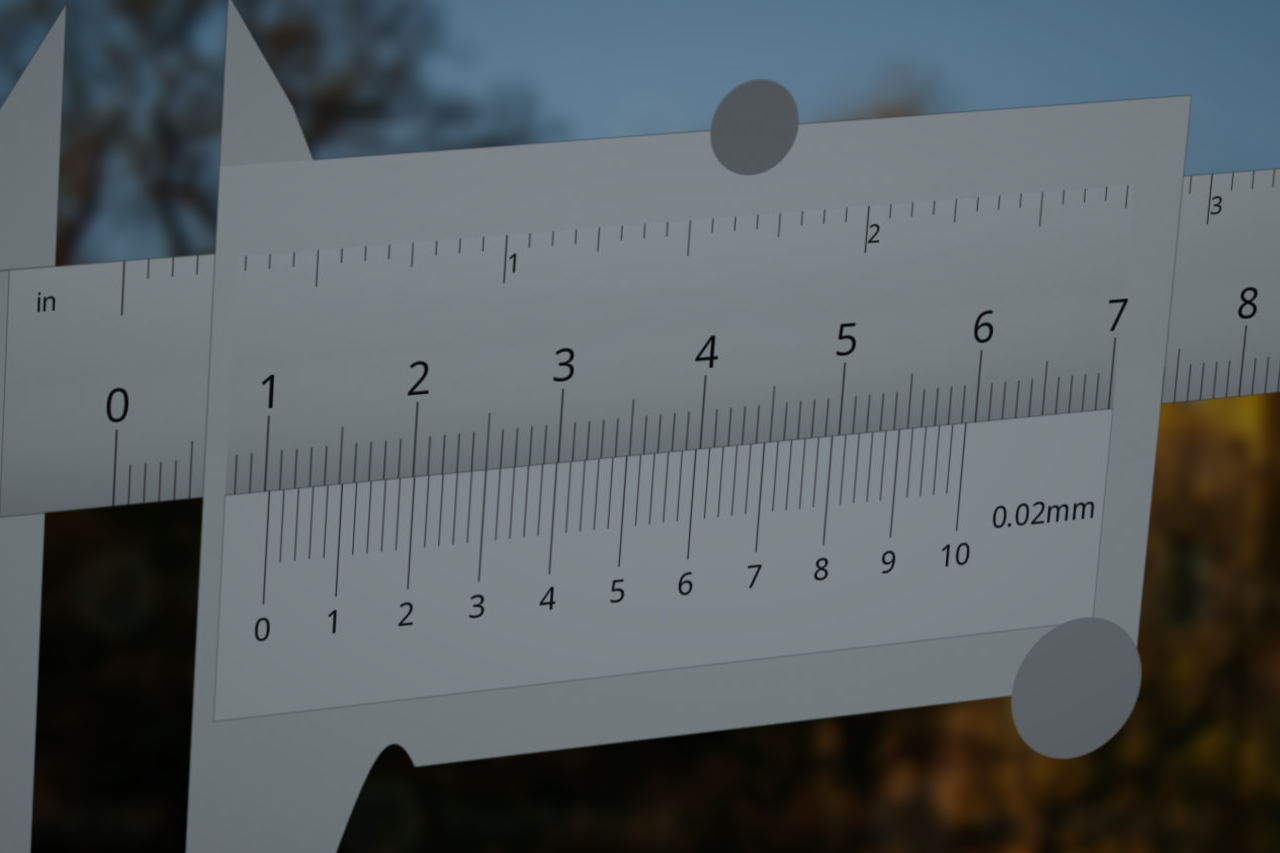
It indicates 10.3; mm
